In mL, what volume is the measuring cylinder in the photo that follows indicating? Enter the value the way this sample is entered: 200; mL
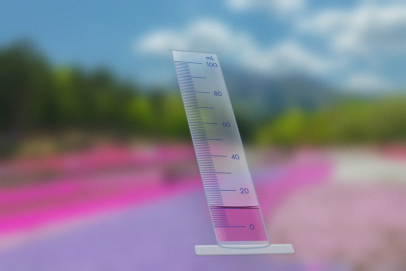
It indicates 10; mL
